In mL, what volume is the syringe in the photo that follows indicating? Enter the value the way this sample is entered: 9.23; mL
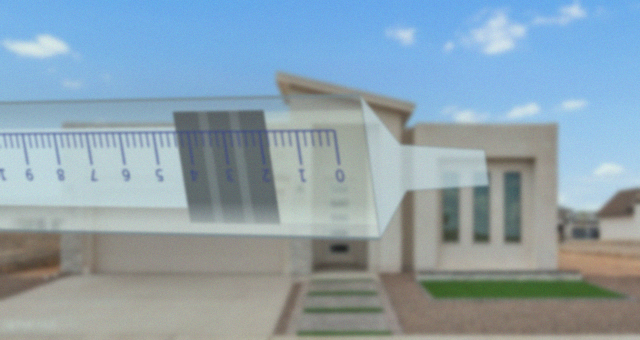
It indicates 1.8; mL
